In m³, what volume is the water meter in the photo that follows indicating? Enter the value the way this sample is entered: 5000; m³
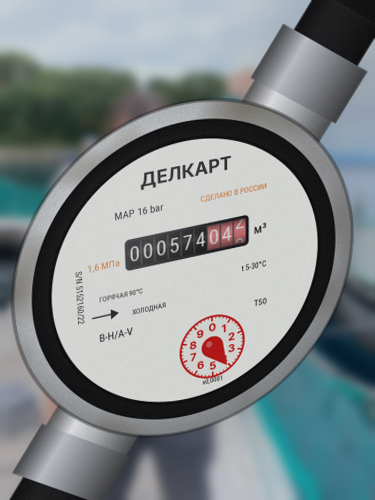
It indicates 574.0424; m³
